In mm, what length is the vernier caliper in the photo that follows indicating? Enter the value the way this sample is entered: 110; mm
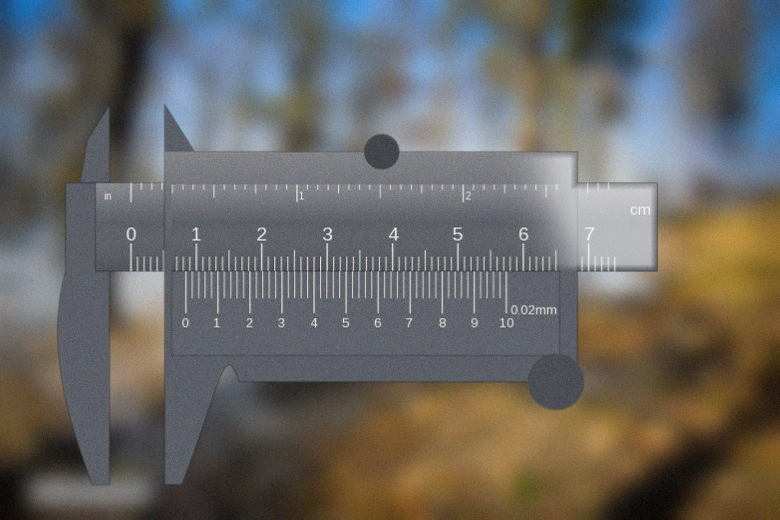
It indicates 8.4; mm
